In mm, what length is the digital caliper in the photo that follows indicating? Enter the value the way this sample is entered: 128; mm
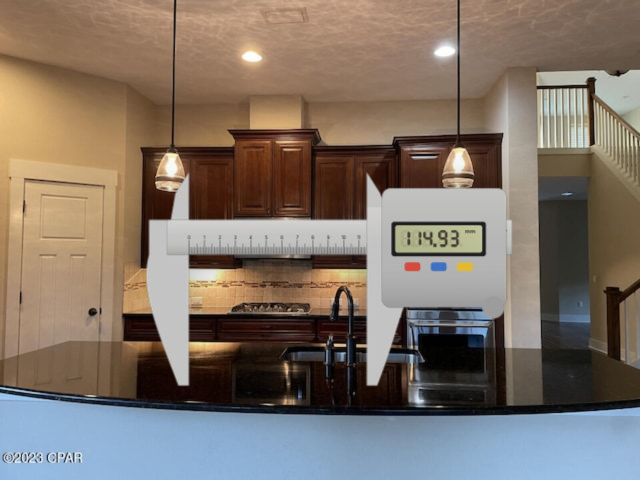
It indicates 114.93; mm
